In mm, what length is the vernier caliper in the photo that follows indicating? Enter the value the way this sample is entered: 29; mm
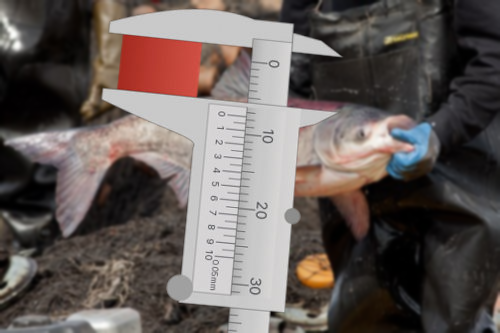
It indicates 7.6; mm
